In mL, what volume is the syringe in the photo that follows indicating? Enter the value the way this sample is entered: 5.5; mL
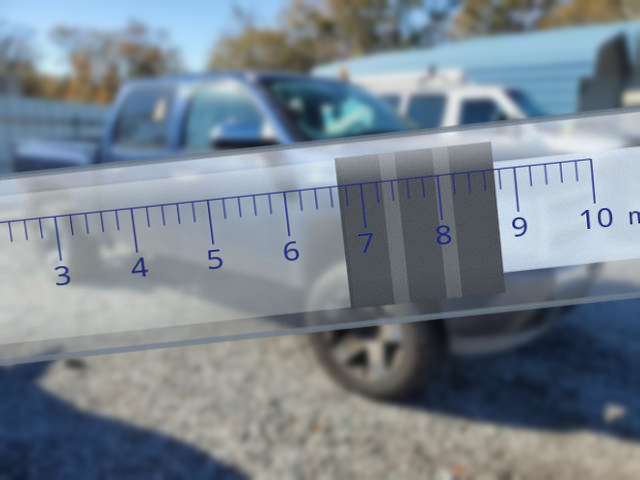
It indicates 6.7; mL
